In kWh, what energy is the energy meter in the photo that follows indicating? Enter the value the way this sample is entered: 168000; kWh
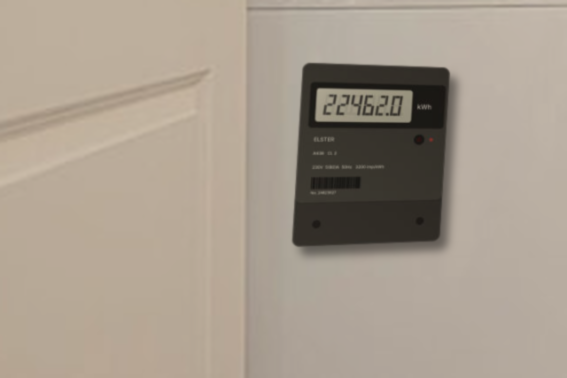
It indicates 22462.0; kWh
